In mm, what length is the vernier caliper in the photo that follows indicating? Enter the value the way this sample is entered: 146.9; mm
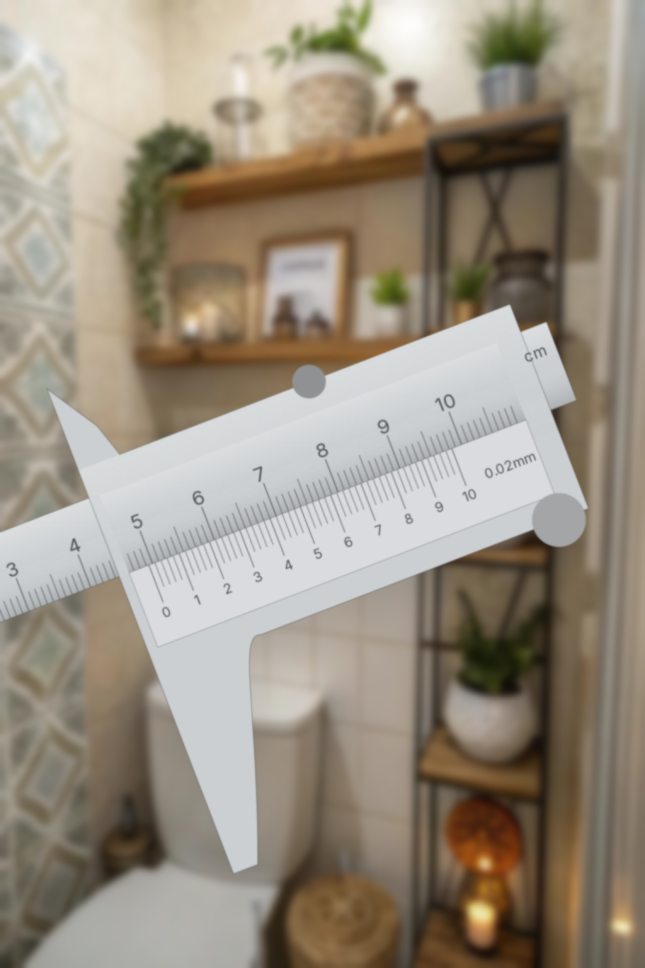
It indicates 49.4; mm
